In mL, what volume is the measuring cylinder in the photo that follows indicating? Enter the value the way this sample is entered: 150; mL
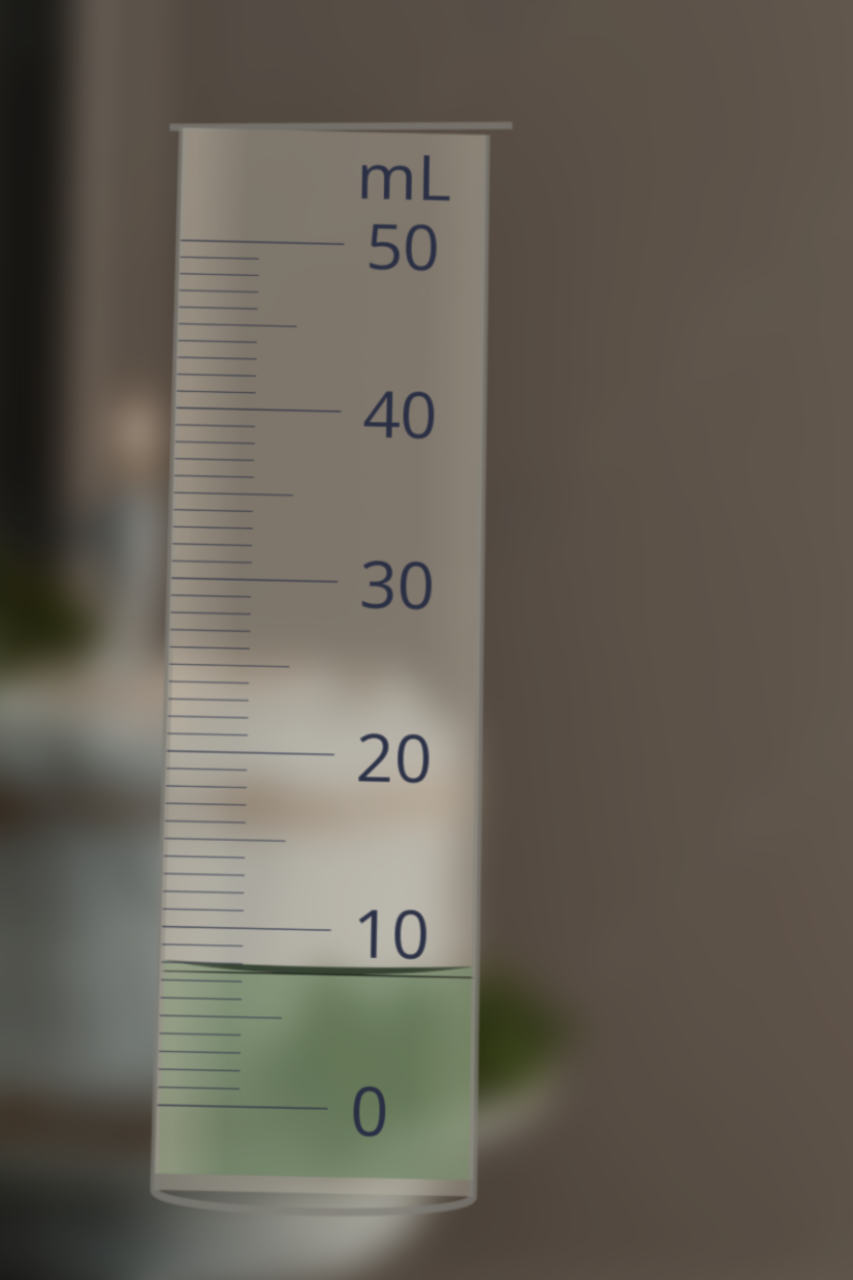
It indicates 7.5; mL
